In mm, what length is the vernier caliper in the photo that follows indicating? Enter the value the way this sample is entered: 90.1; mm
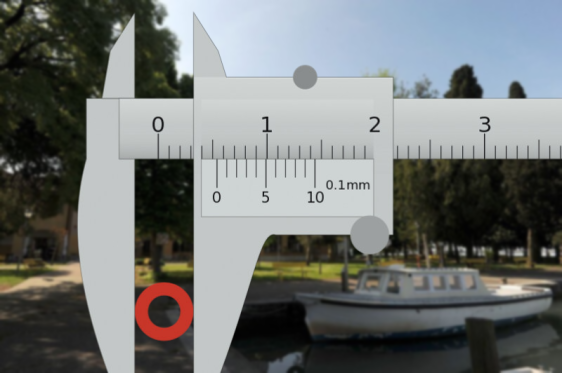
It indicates 5.4; mm
